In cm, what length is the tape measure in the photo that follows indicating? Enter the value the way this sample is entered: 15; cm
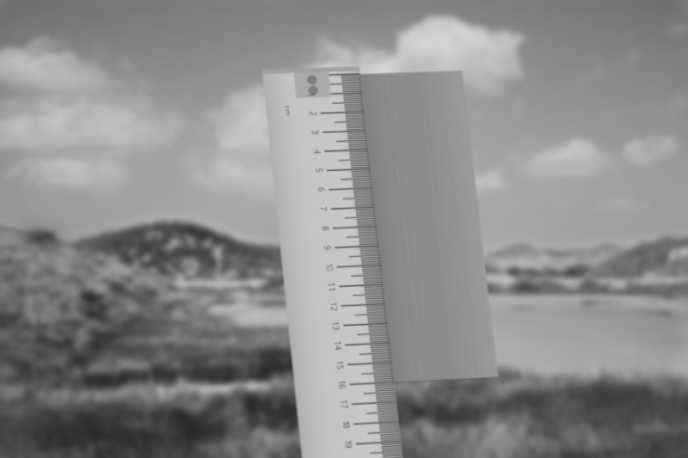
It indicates 16; cm
